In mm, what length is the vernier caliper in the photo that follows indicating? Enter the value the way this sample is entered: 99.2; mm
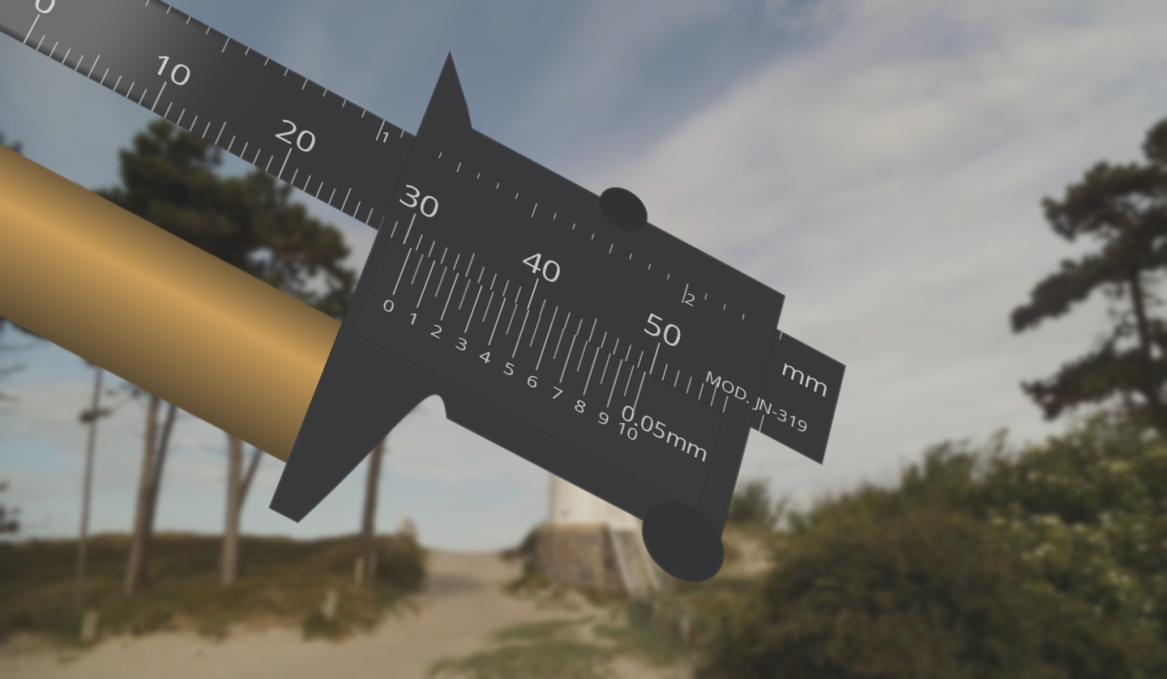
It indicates 30.6; mm
